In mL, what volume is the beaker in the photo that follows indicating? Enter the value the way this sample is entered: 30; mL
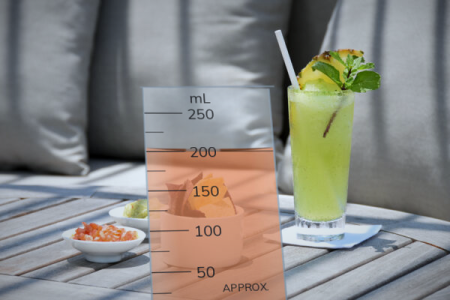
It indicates 200; mL
